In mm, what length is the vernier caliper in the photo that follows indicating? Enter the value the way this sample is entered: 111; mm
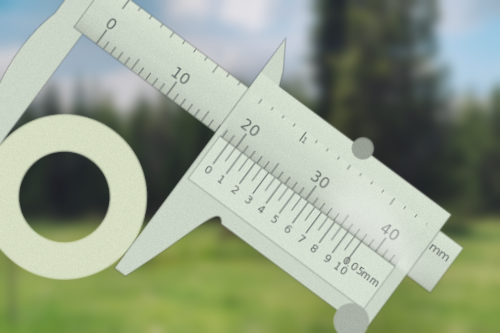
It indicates 19.0; mm
